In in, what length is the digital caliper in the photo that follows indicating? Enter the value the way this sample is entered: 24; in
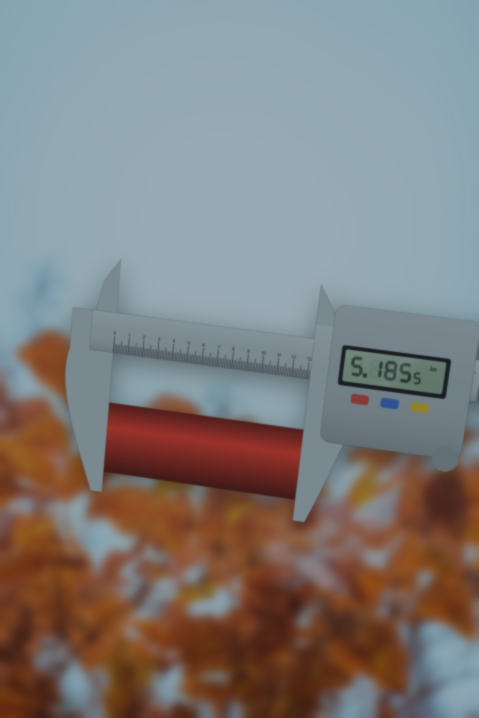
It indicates 5.1855; in
